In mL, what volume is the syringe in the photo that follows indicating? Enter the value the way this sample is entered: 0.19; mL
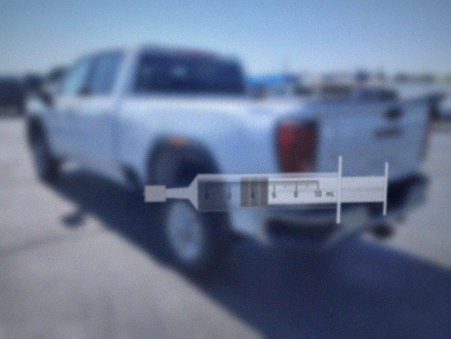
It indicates 3; mL
